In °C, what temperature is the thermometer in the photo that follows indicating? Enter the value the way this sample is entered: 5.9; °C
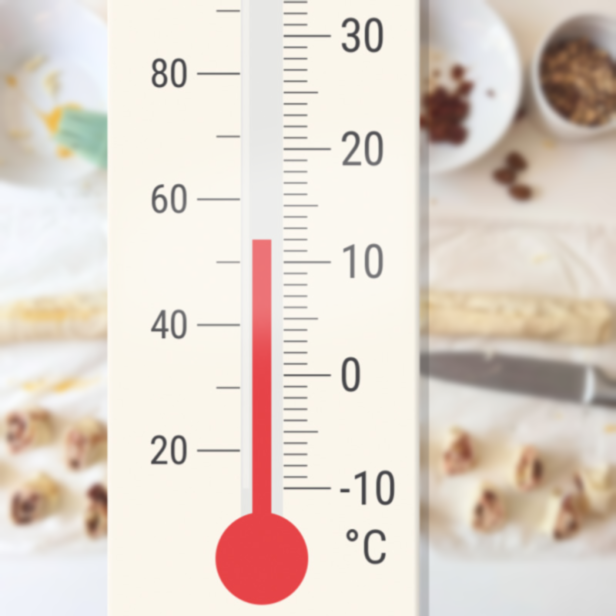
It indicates 12; °C
